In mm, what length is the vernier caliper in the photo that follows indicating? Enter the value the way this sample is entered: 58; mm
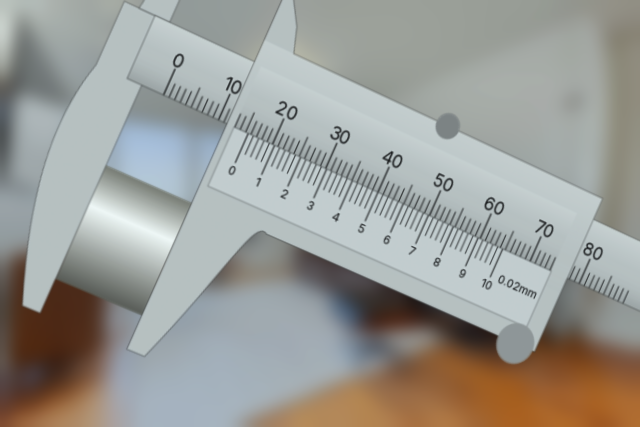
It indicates 15.5; mm
